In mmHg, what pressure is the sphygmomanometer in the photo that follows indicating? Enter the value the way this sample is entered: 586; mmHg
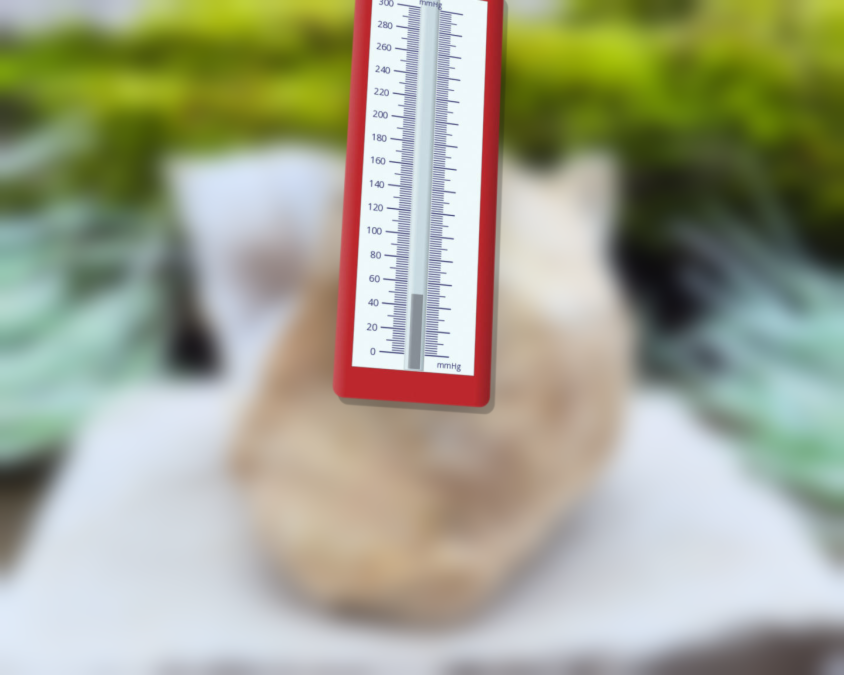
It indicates 50; mmHg
